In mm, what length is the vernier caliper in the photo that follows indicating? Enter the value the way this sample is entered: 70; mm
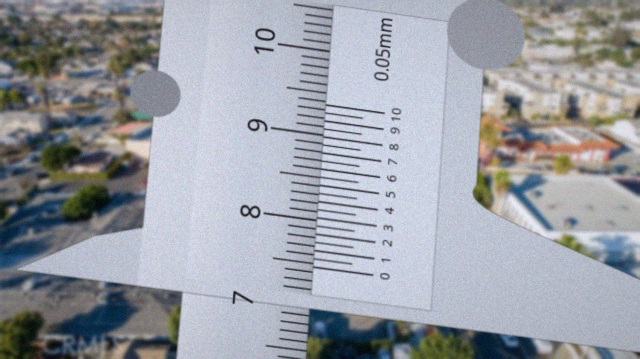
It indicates 74.6; mm
